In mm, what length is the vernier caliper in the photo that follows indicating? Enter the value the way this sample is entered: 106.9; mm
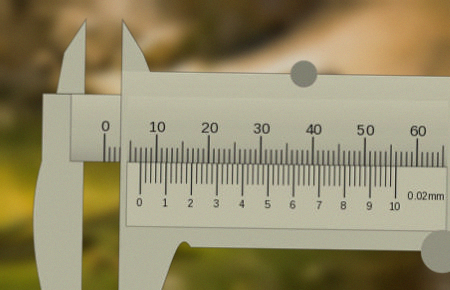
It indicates 7.0; mm
